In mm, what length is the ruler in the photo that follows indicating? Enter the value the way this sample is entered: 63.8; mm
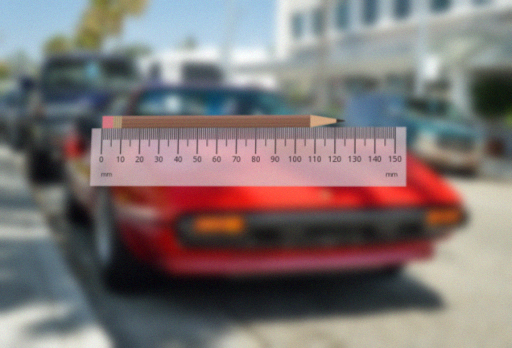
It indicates 125; mm
